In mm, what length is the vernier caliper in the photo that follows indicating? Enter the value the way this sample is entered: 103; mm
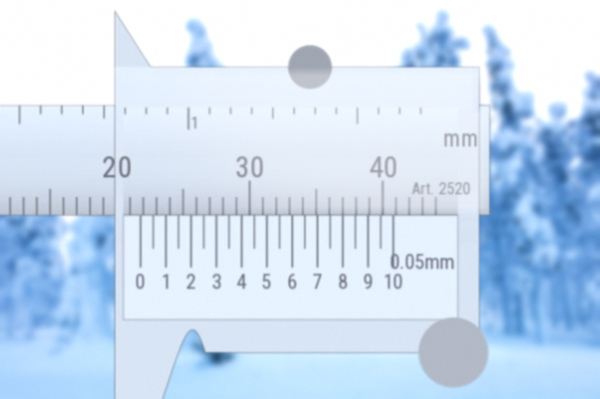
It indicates 21.8; mm
